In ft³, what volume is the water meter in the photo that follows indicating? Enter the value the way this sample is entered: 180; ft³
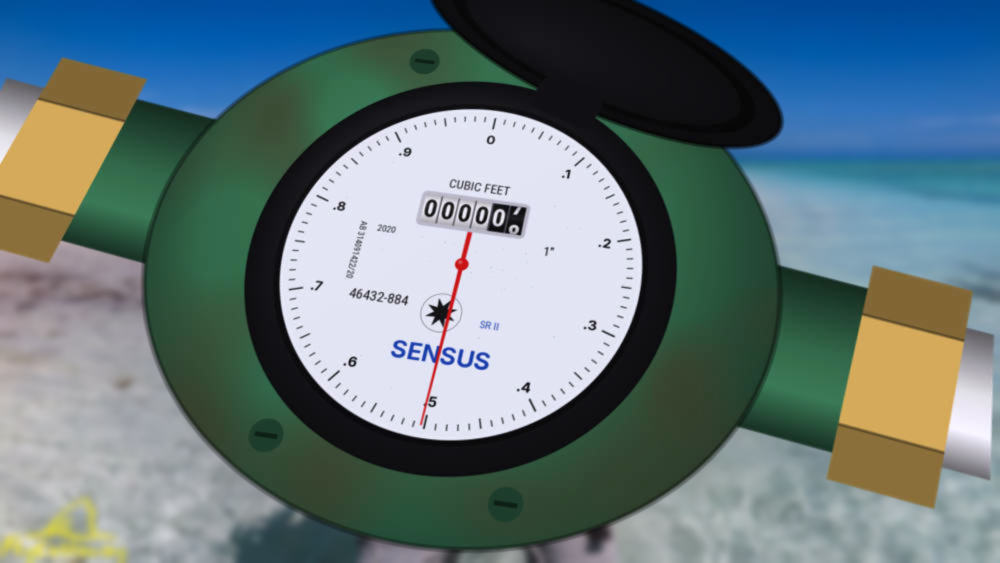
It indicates 7.50; ft³
